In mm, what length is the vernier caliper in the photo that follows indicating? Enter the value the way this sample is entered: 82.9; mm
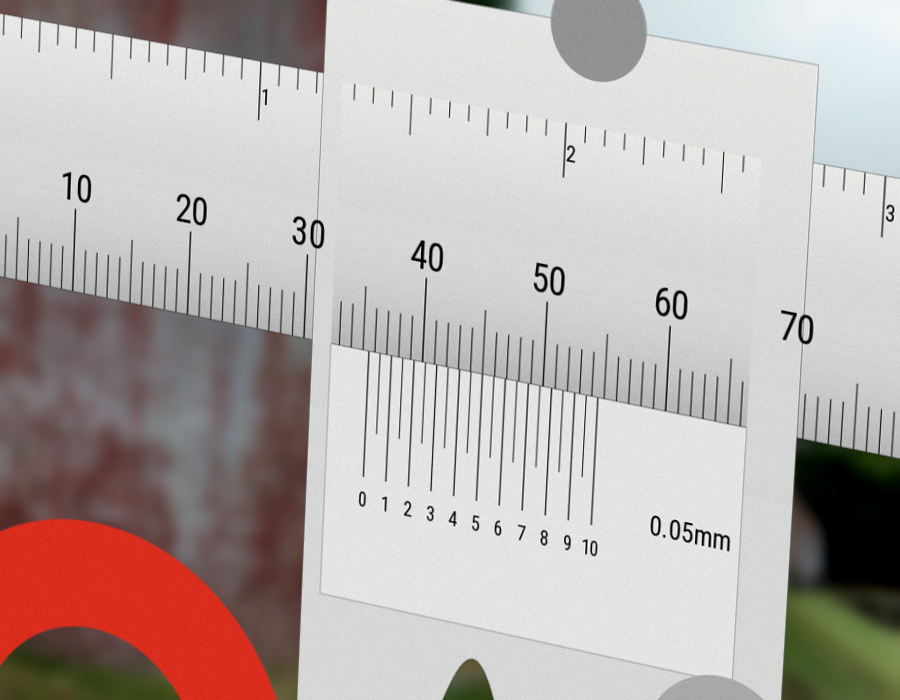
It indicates 35.5; mm
